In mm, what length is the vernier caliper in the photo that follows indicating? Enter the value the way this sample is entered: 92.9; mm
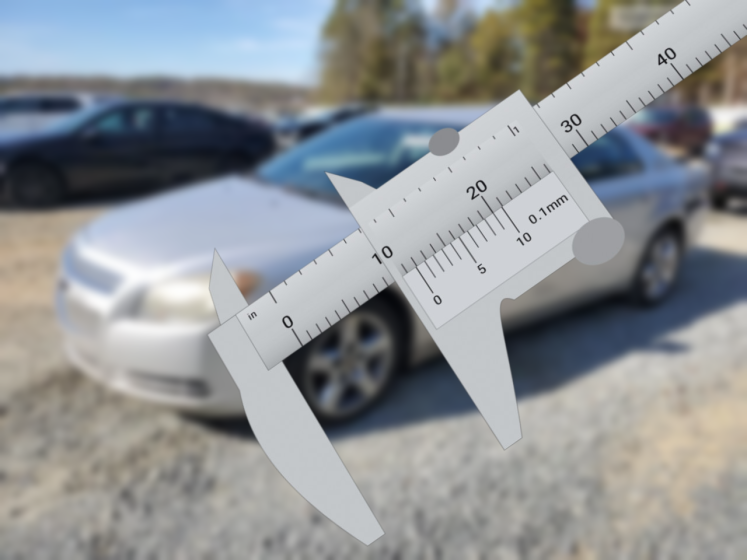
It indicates 11.9; mm
